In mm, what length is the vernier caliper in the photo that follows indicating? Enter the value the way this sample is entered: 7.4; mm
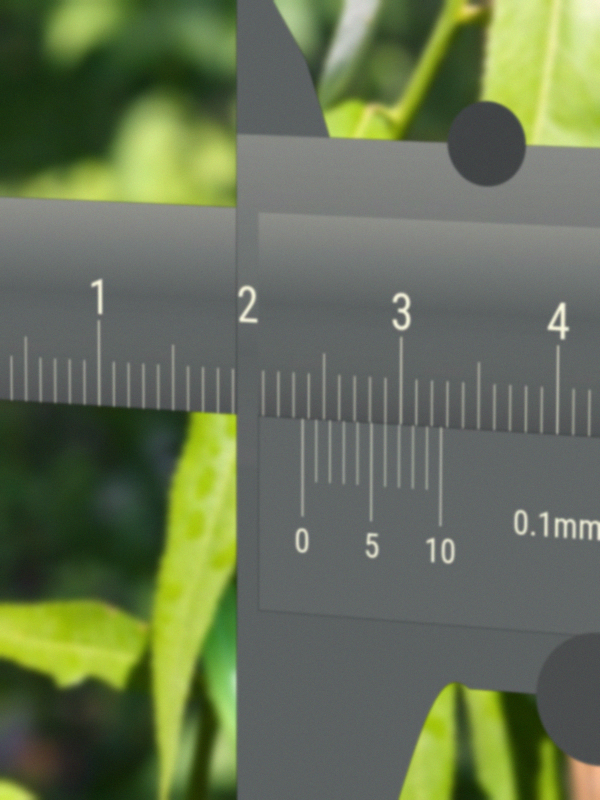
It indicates 23.6; mm
